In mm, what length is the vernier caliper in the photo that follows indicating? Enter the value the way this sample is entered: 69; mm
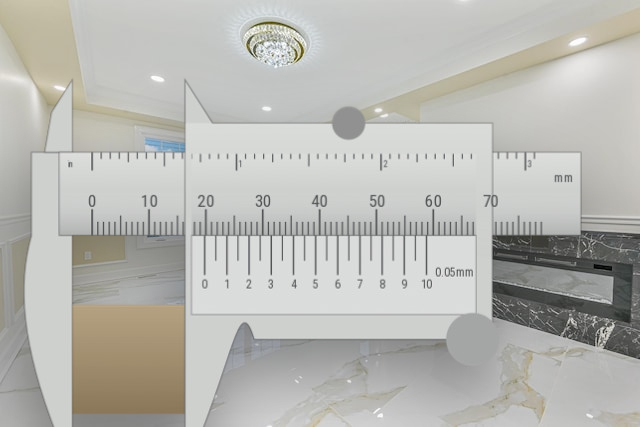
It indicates 19.8; mm
